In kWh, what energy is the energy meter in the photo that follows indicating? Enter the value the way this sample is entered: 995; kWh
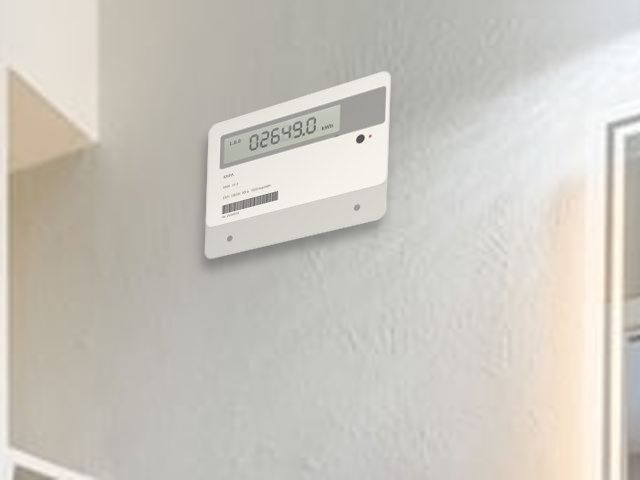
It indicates 2649.0; kWh
